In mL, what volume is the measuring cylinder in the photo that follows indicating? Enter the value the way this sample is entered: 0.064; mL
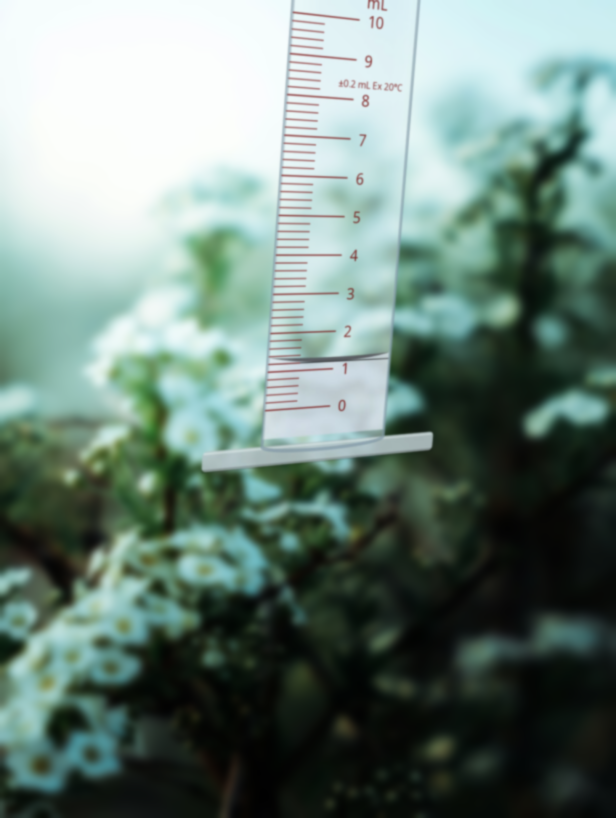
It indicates 1.2; mL
